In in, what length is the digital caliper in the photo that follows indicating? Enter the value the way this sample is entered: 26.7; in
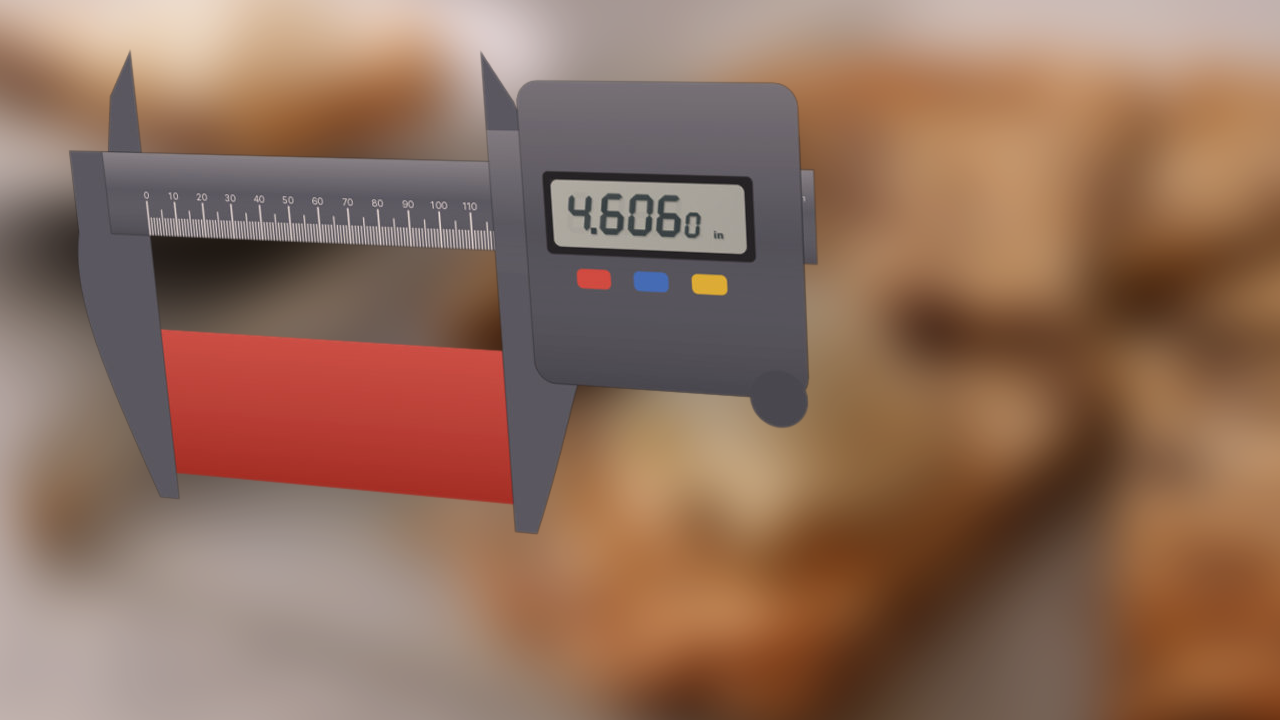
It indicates 4.6060; in
